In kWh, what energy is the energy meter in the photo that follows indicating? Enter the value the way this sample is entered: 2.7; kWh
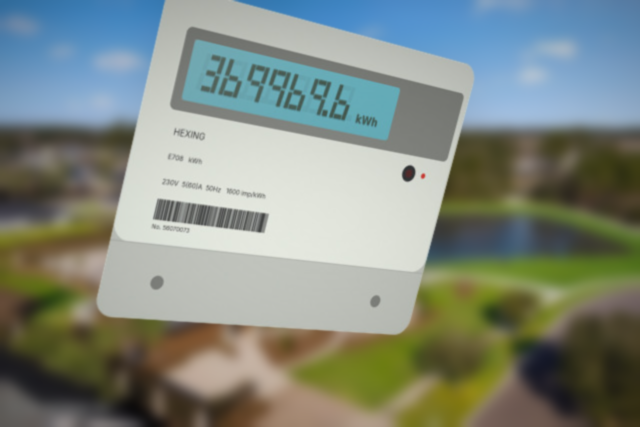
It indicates 369969.6; kWh
